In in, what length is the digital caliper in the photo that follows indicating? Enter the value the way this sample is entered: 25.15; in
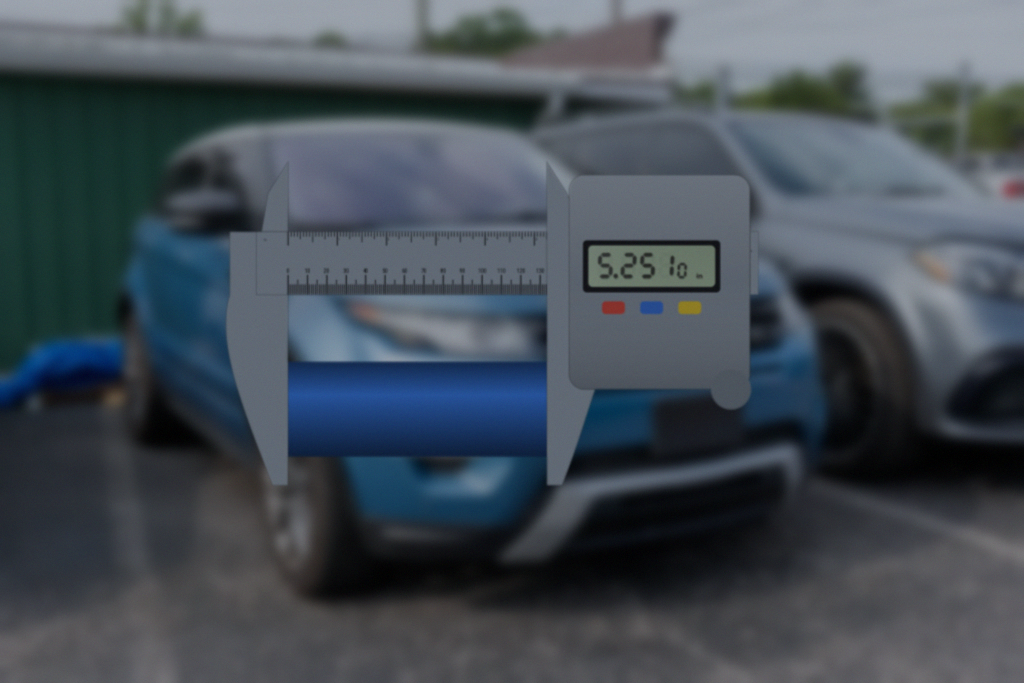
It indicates 5.2510; in
